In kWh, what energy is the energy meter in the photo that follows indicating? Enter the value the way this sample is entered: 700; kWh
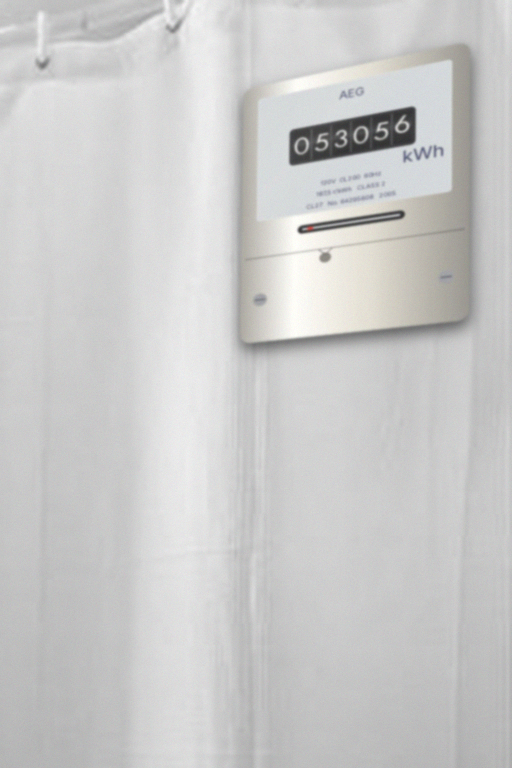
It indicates 53056; kWh
